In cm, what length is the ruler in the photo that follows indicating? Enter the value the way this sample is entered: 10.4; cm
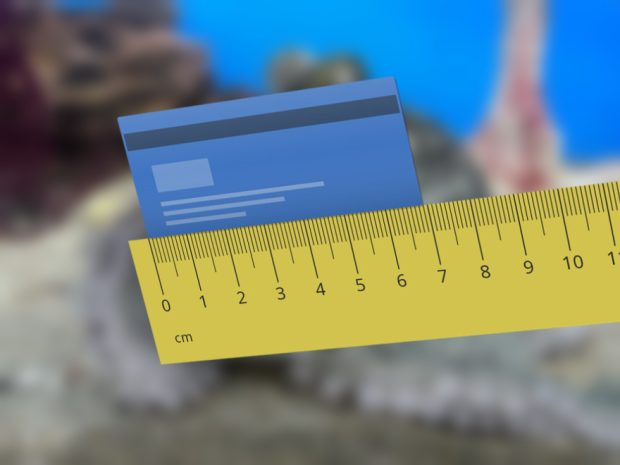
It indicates 6.9; cm
